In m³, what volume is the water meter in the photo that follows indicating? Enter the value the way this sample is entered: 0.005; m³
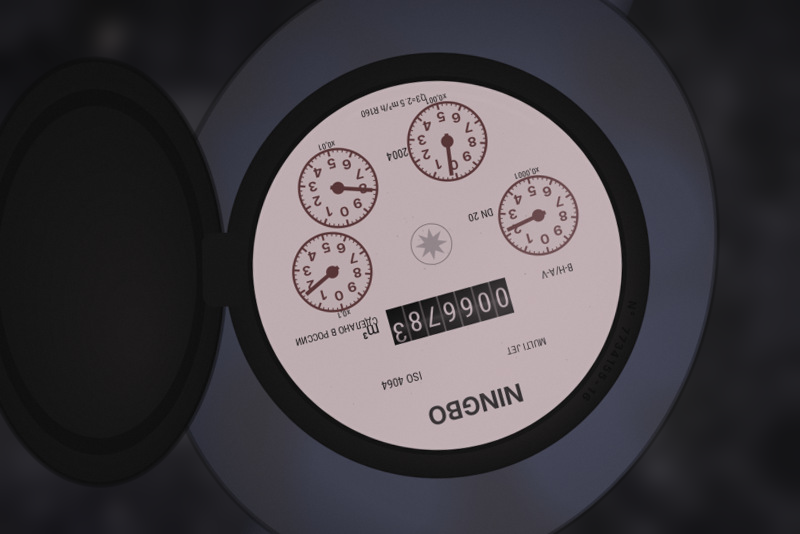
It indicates 66783.1802; m³
